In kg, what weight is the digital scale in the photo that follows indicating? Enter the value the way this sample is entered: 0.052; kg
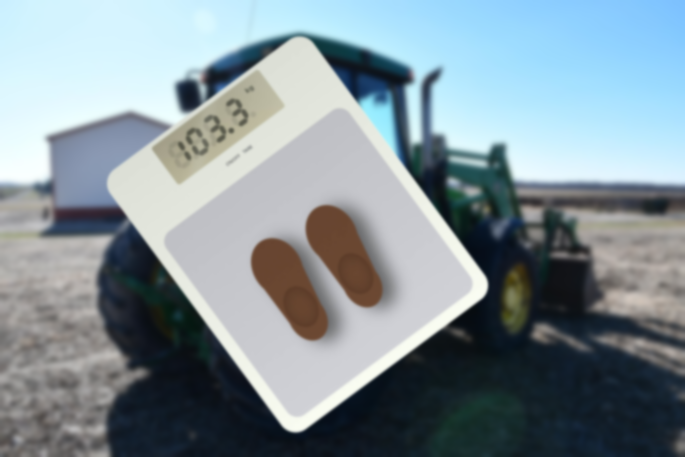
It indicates 103.3; kg
